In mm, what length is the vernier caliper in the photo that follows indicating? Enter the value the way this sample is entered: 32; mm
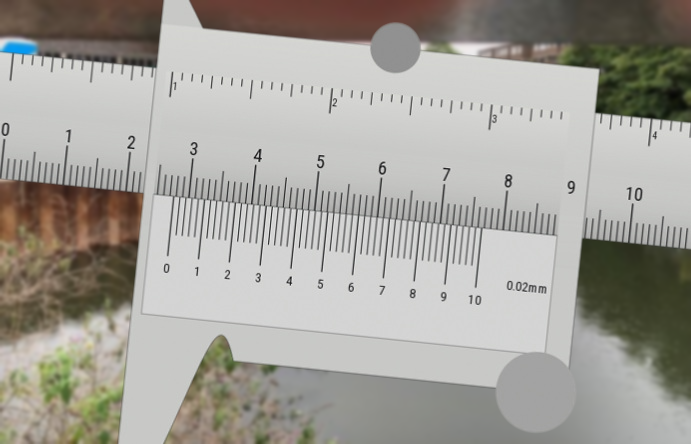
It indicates 27.6; mm
